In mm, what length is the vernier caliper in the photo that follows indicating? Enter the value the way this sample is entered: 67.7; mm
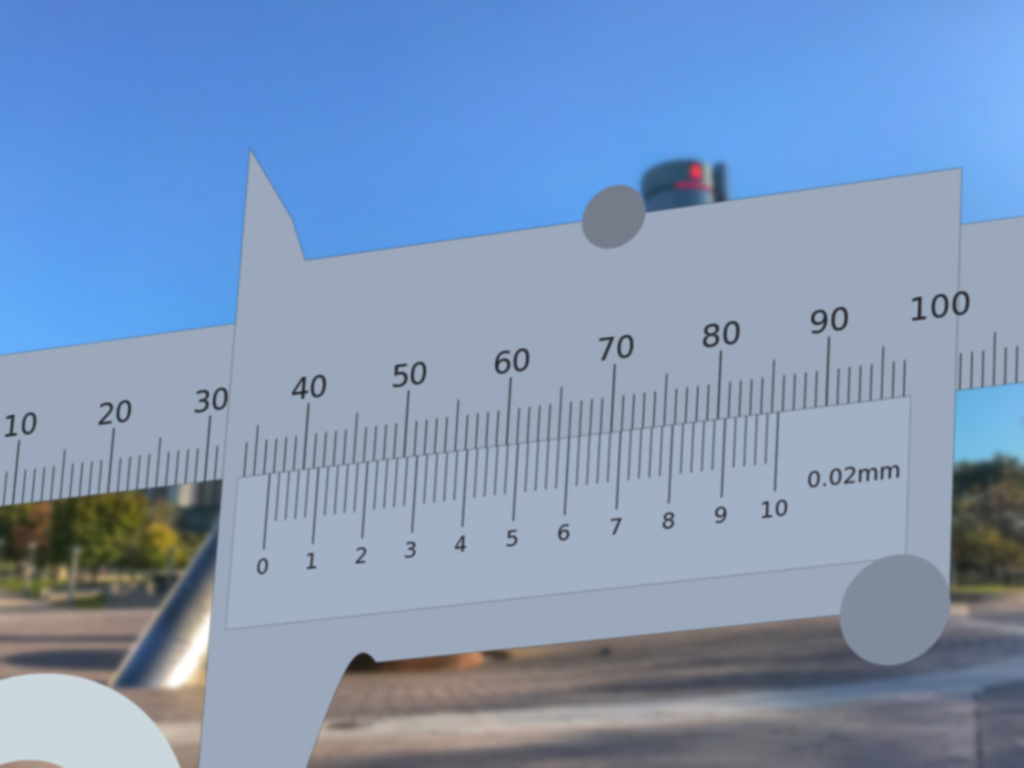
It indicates 36.6; mm
